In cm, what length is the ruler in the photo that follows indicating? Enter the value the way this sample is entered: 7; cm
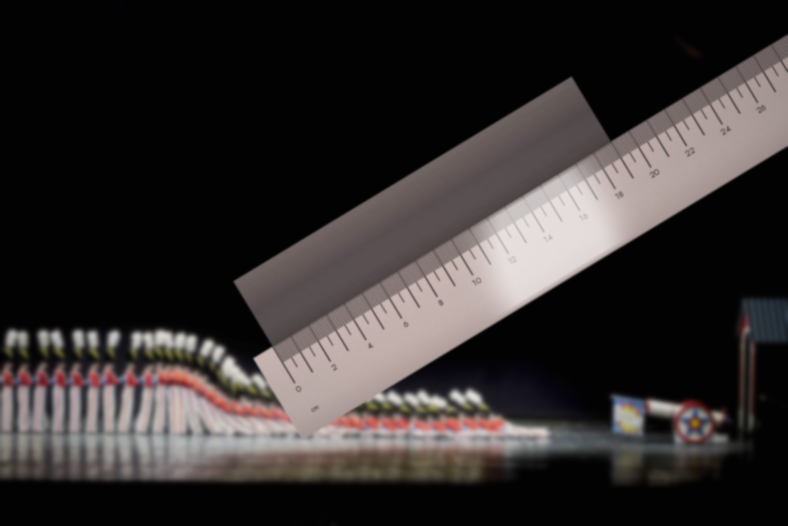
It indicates 19; cm
